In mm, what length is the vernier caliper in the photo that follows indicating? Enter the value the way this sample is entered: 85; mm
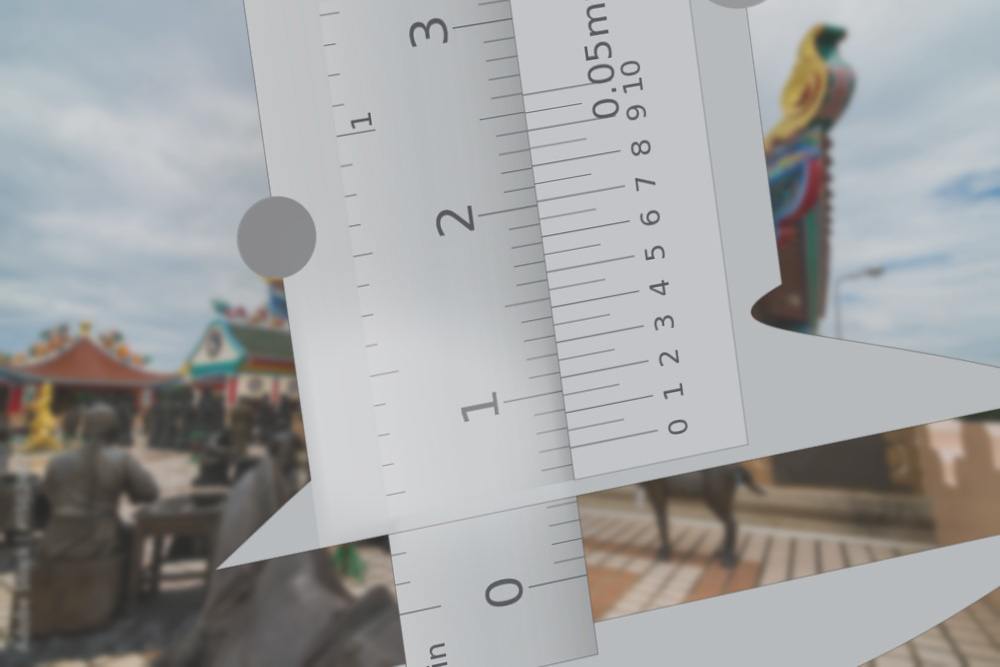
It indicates 6.9; mm
